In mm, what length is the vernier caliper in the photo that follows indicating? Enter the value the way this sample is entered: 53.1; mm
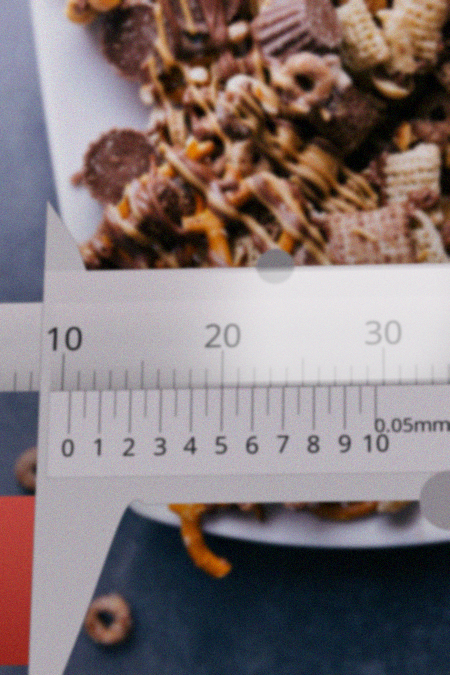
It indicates 10.5; mm
